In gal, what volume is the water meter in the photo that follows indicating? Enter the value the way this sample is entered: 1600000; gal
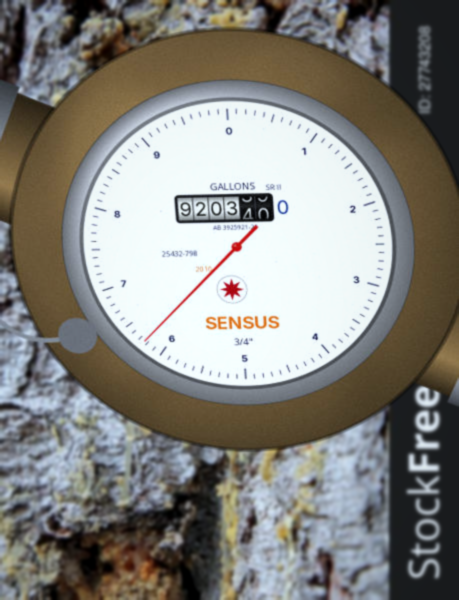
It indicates 9203396.2; gal
